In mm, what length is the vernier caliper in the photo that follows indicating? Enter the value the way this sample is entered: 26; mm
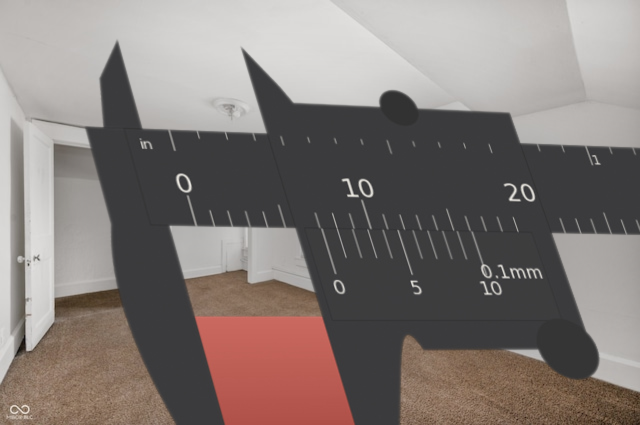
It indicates 7.1; mm
